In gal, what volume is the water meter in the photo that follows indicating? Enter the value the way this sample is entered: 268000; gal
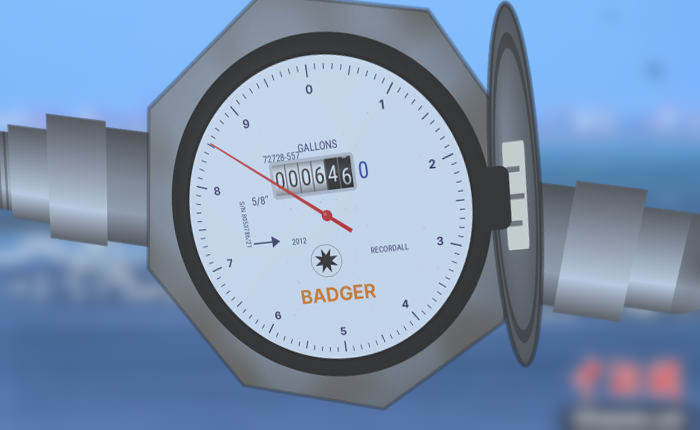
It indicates 6458.5; gal
